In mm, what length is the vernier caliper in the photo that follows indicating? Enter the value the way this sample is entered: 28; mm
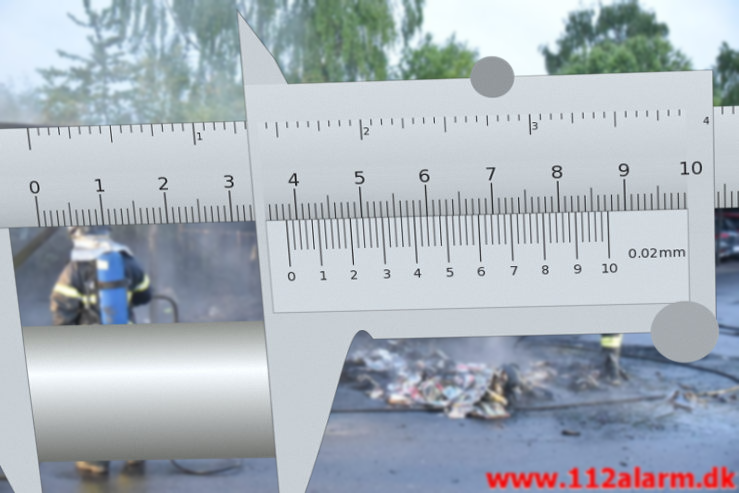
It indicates 38.4; mm
